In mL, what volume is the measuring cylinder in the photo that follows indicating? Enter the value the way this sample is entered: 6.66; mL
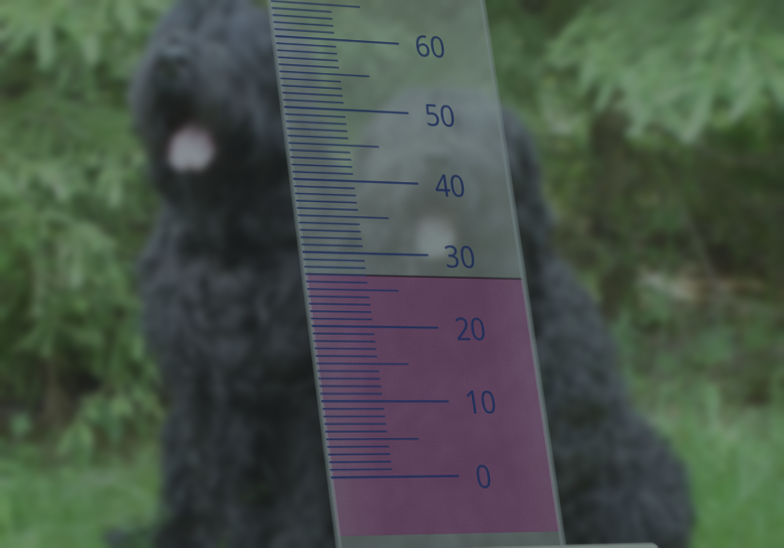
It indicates 27; mL
